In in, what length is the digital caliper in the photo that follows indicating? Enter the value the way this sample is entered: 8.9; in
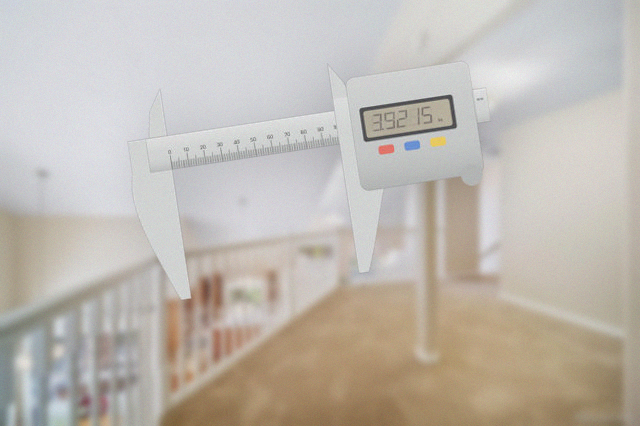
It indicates 3.9215; in
